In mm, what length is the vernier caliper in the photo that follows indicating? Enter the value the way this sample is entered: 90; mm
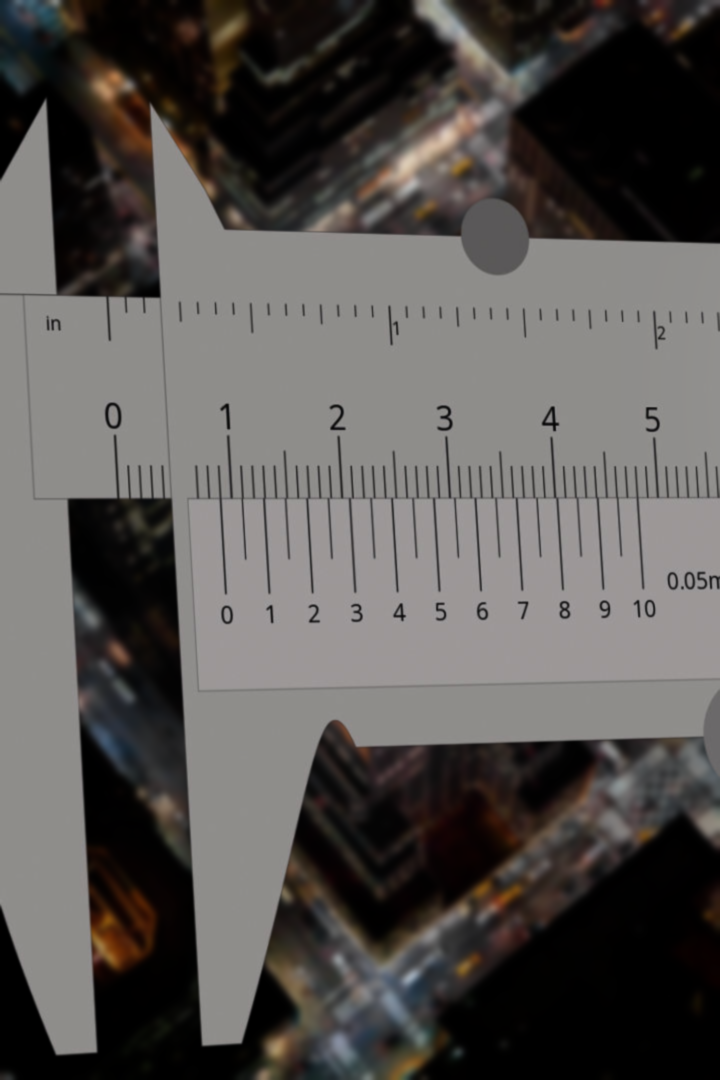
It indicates 9.0; mm
